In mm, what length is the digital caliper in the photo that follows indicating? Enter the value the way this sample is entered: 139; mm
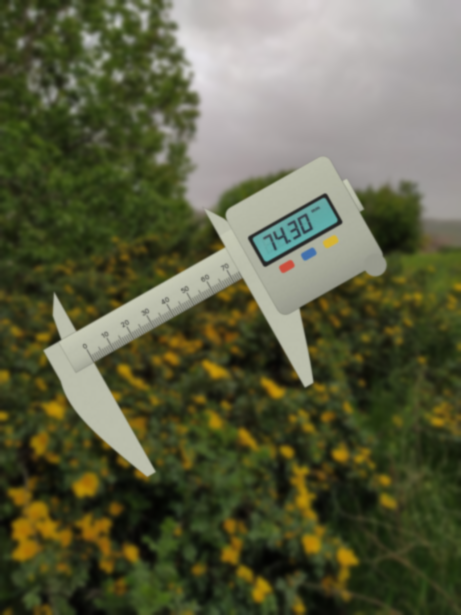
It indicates 74.30; mm
